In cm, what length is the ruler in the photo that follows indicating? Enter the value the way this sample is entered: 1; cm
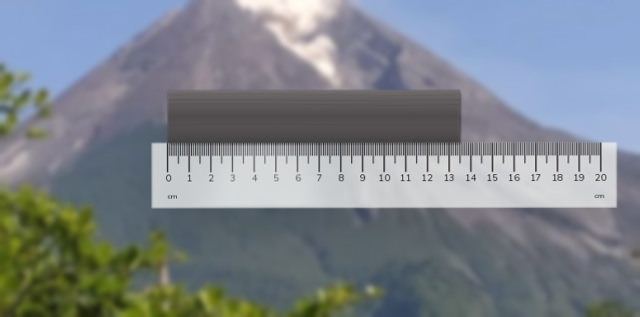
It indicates 13.5; cm
